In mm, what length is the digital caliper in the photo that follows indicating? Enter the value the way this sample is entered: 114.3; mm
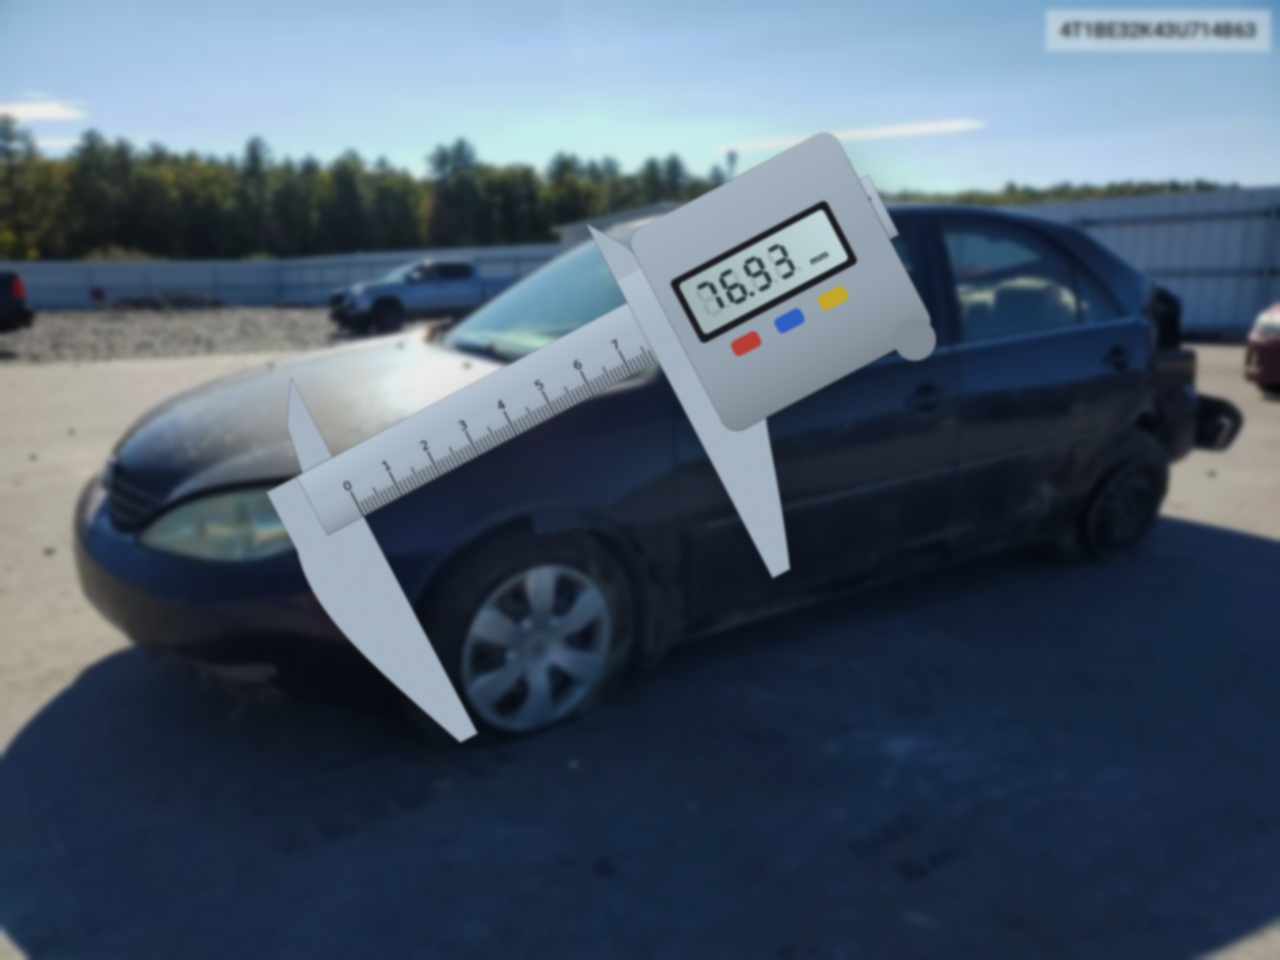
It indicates 76.93; mm
